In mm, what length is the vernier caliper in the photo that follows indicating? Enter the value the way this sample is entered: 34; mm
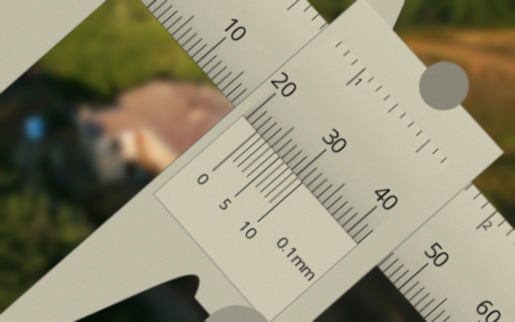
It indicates 22.2; mm
